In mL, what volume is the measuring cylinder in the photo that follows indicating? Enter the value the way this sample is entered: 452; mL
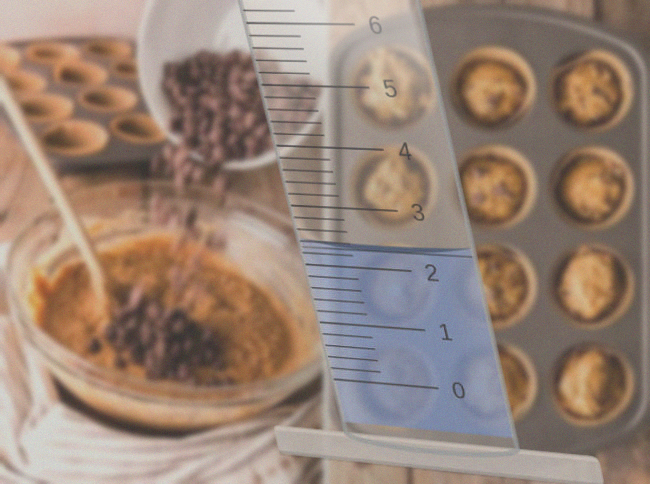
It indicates 2.3; mL
